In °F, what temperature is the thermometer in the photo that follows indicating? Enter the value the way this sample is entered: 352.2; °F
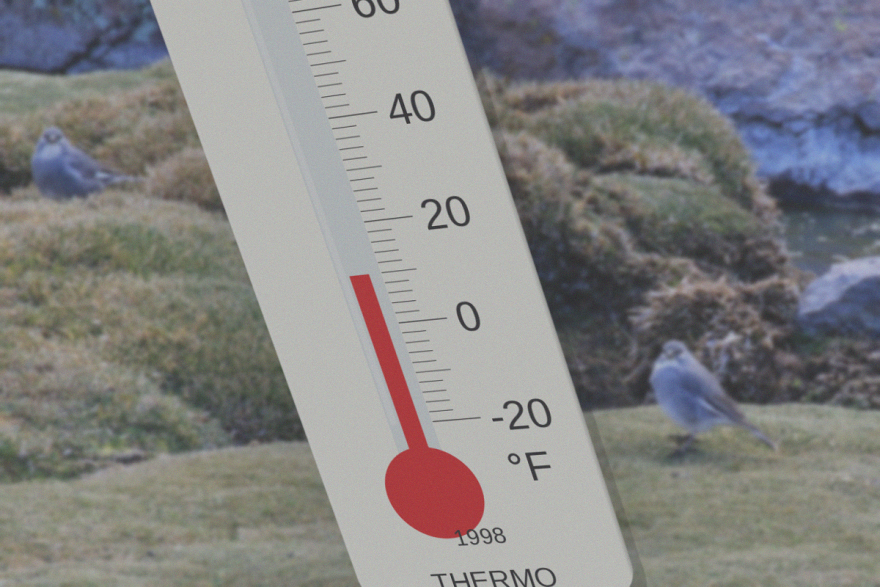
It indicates 10; °F
